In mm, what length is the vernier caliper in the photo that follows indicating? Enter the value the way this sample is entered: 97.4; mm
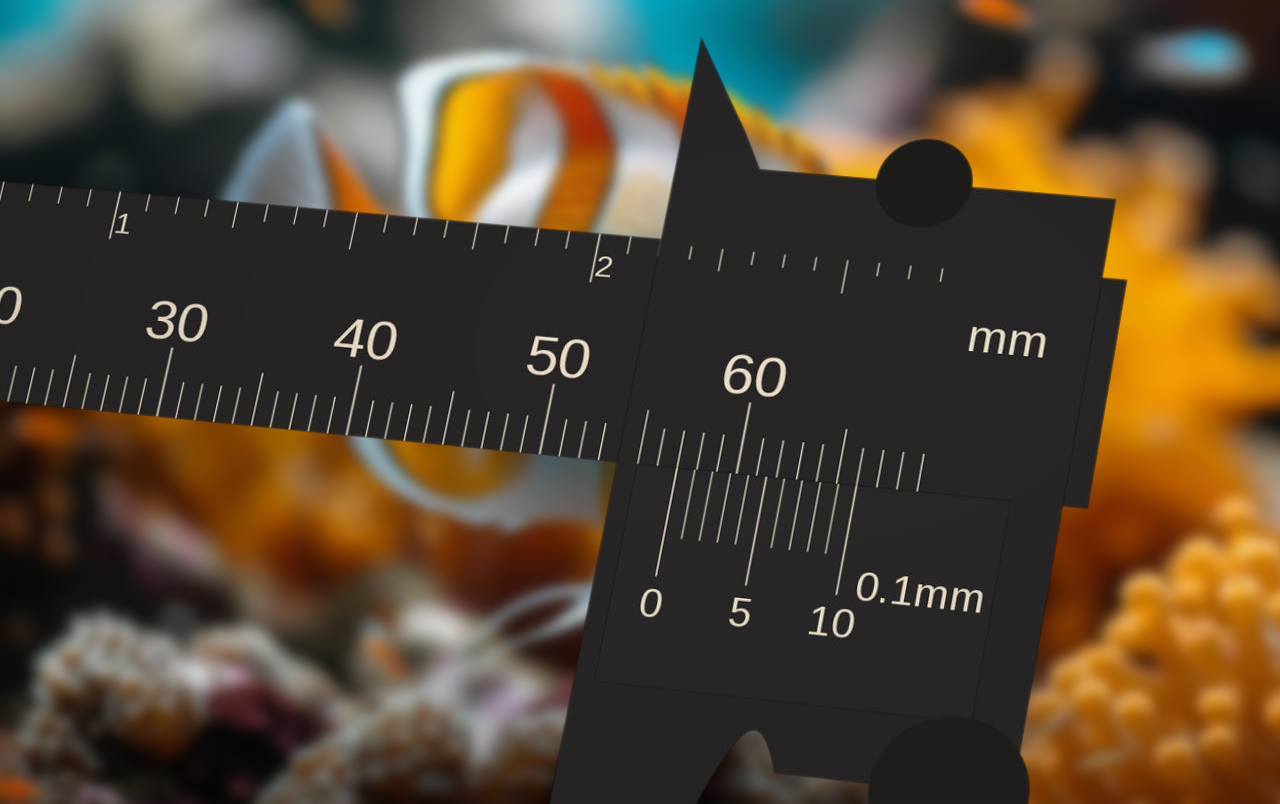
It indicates 57.0; mm
